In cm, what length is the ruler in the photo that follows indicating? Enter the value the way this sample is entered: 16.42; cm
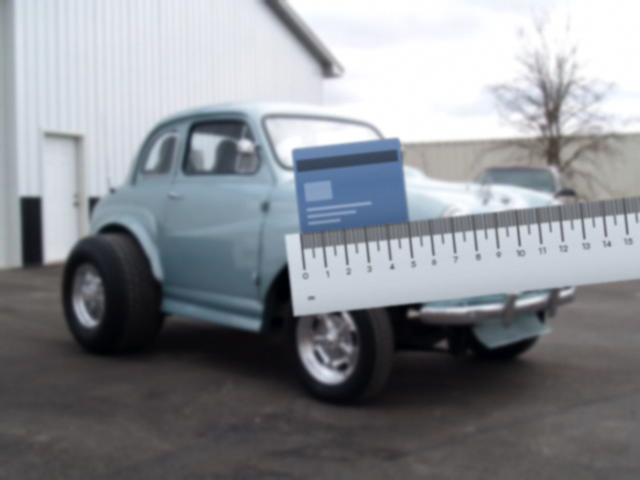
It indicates 5; cm
